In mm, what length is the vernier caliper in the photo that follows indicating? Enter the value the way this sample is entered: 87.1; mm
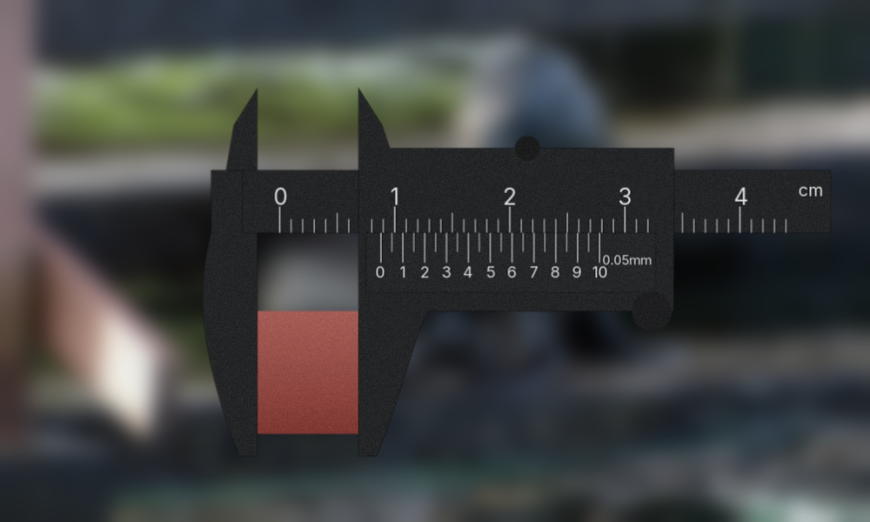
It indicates 8.8; mm
